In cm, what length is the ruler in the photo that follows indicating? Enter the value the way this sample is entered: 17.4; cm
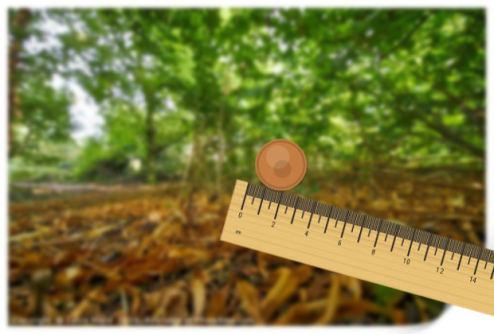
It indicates 3; cm
